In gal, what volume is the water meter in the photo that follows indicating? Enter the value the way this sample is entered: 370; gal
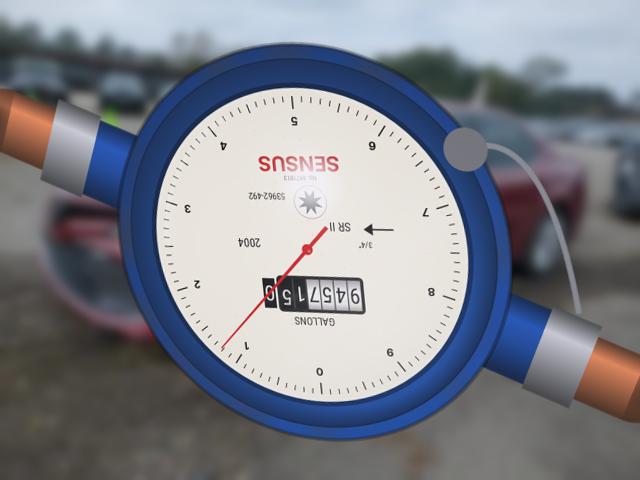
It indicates 9457151.2; gal
